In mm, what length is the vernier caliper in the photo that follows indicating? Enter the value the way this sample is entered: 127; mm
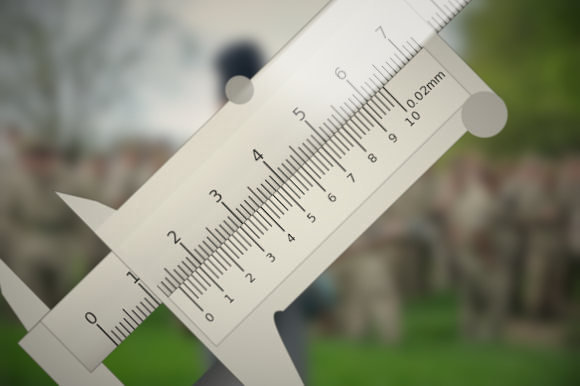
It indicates 14.6; mm
